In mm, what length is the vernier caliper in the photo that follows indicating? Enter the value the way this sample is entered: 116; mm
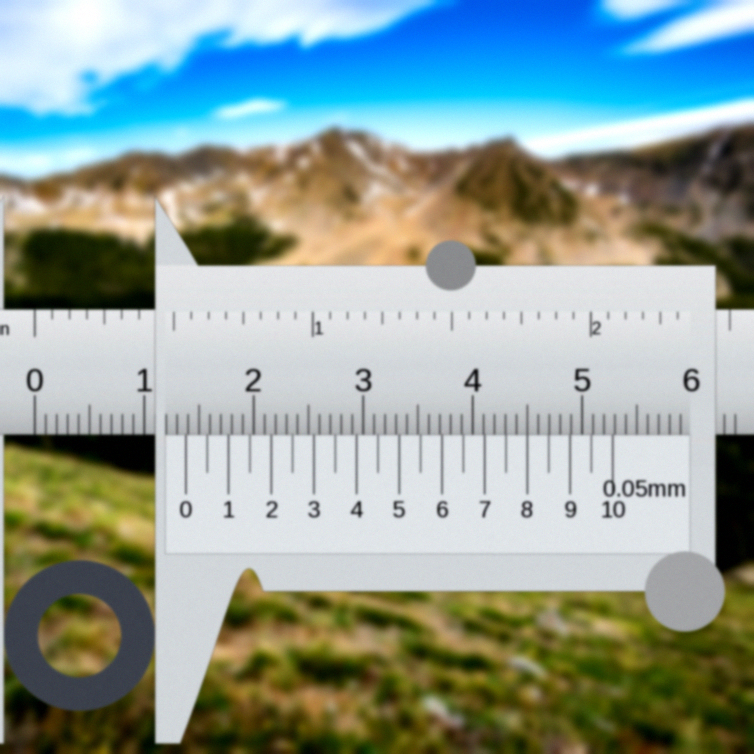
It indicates 13.8; mm
